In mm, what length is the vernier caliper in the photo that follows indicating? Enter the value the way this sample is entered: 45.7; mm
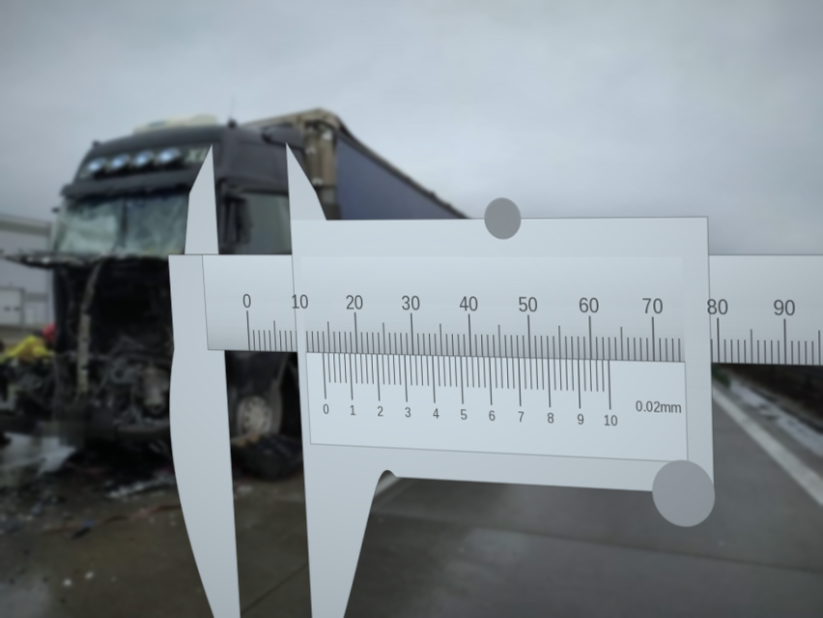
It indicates 13.8; mm
